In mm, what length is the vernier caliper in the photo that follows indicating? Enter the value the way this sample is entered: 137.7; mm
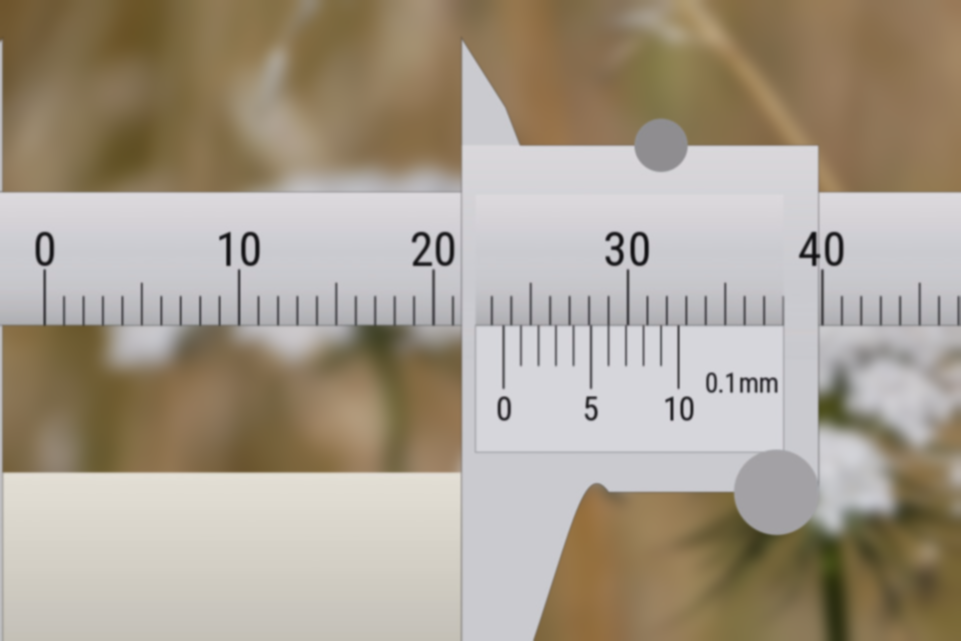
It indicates 23.6; mm
